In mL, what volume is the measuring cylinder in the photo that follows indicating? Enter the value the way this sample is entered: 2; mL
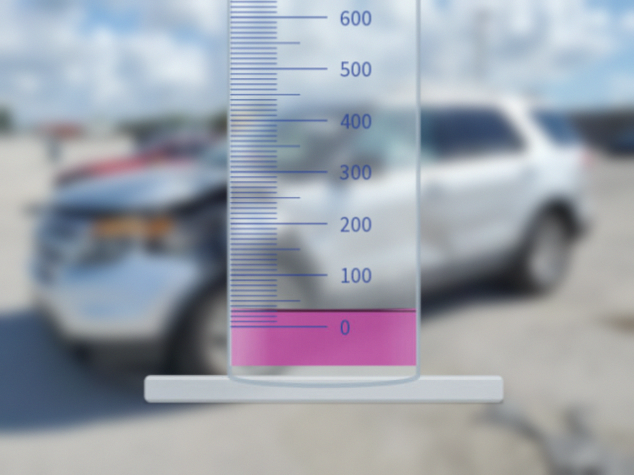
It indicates 30; mL
